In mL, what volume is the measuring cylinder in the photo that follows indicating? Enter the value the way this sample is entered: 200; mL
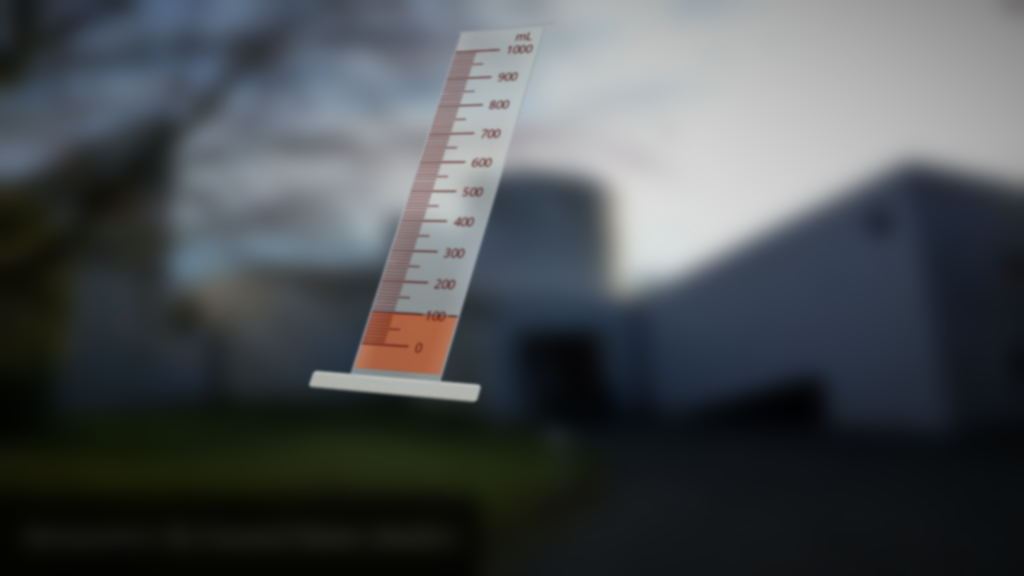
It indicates 100; mL
